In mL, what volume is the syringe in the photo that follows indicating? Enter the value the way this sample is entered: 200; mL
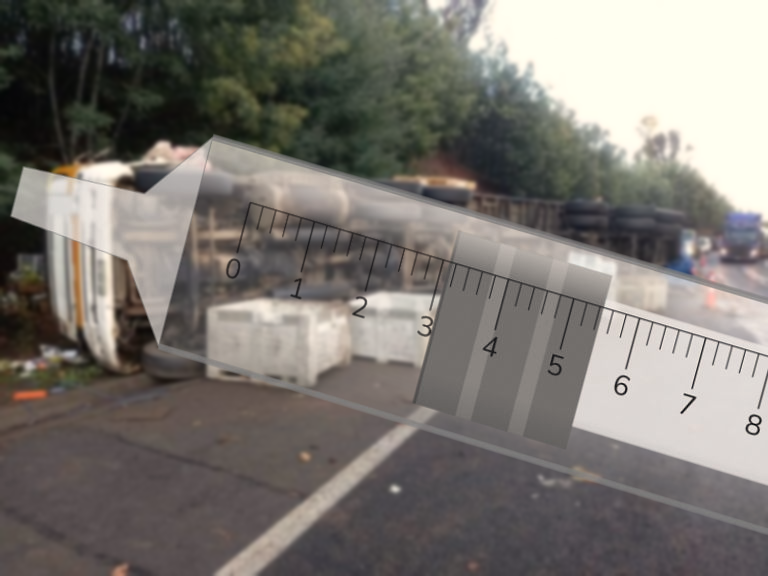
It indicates 3.1; mL
